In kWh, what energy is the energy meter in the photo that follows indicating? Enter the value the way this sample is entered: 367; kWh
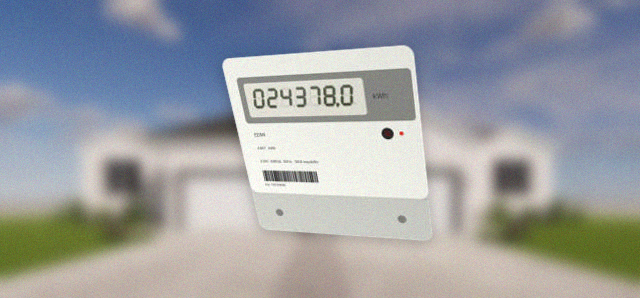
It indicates 24378.0; kWh
